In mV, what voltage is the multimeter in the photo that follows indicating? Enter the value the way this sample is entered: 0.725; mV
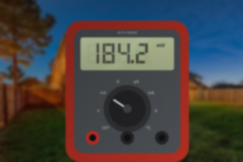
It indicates 184.2; mV
